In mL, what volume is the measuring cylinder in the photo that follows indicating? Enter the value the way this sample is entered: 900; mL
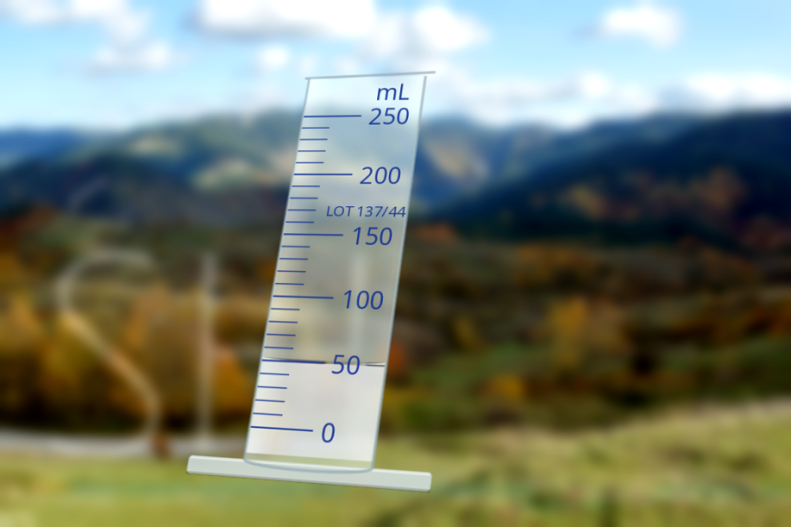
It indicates 50; mL
